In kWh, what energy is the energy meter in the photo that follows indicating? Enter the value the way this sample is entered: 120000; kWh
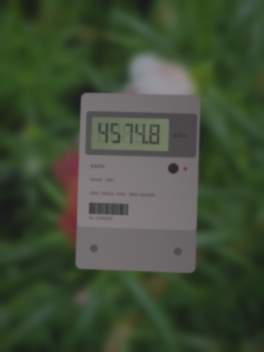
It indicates 4574.8; kWh
